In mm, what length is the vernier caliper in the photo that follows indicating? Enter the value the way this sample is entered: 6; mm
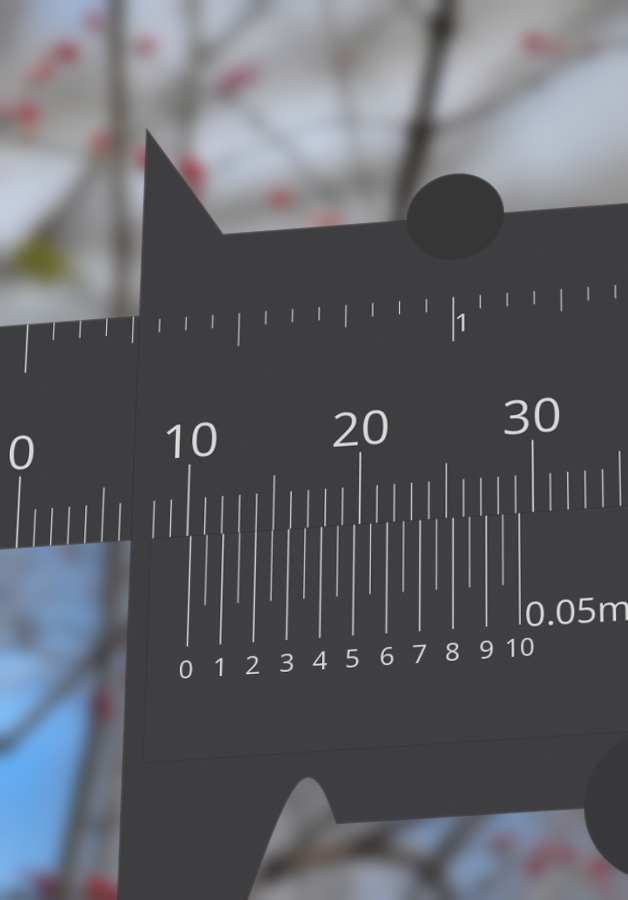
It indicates 10.2; mm
